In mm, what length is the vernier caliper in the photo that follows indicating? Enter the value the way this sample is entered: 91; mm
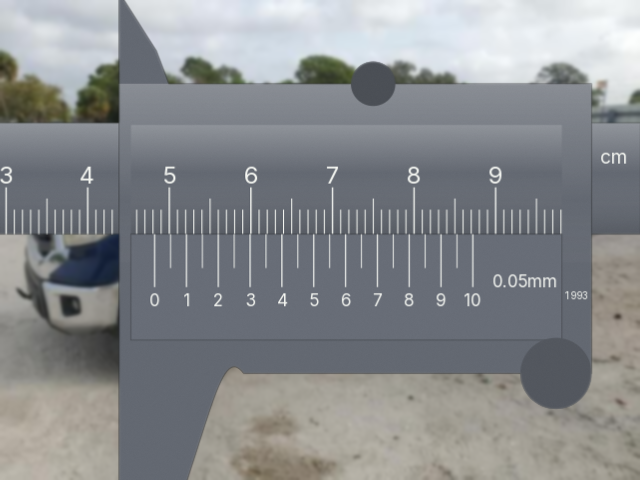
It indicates 48.2; mm
